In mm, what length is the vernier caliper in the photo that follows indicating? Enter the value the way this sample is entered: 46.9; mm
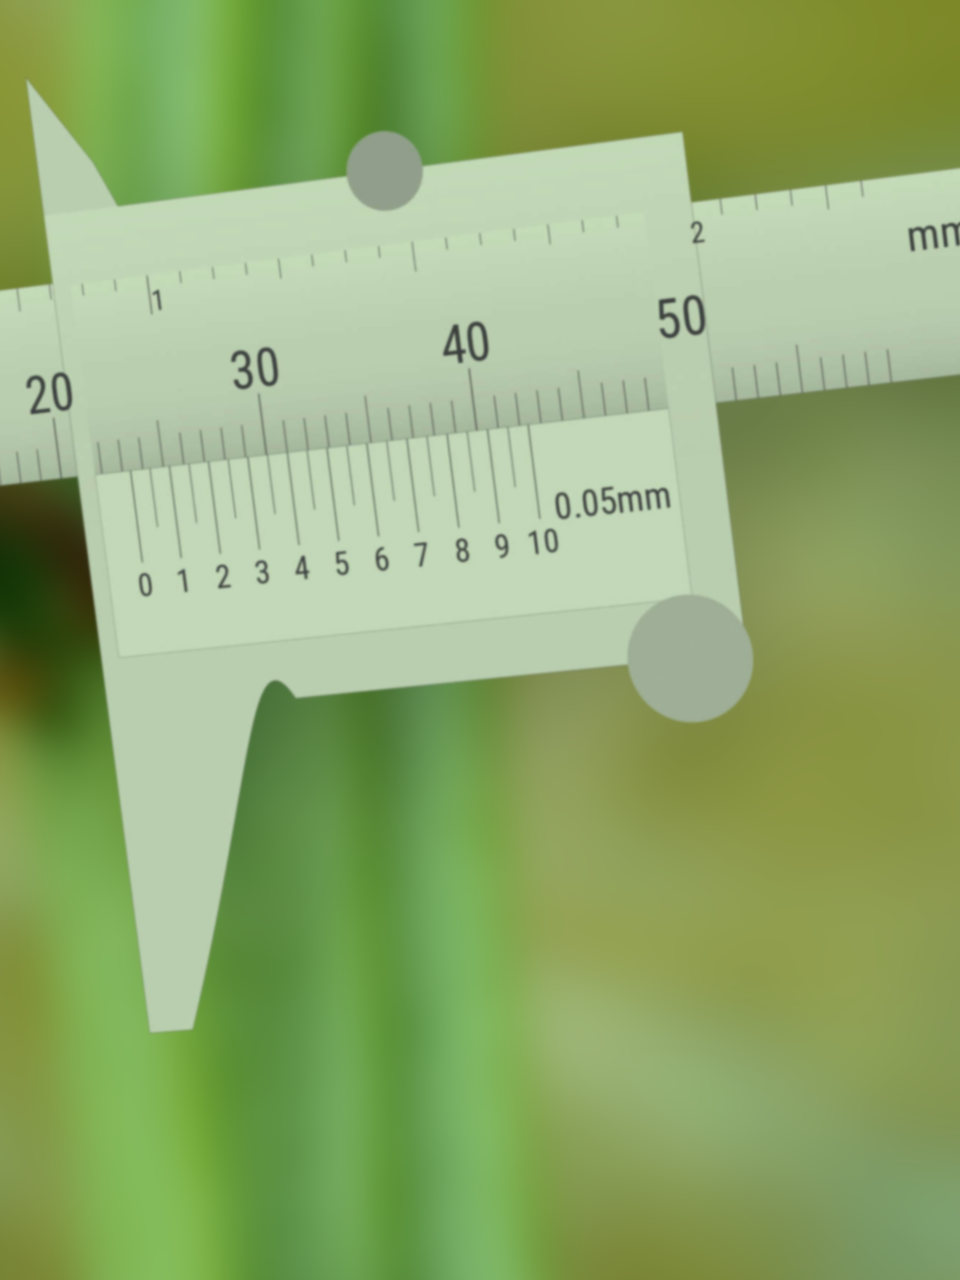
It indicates 23.4; mm
